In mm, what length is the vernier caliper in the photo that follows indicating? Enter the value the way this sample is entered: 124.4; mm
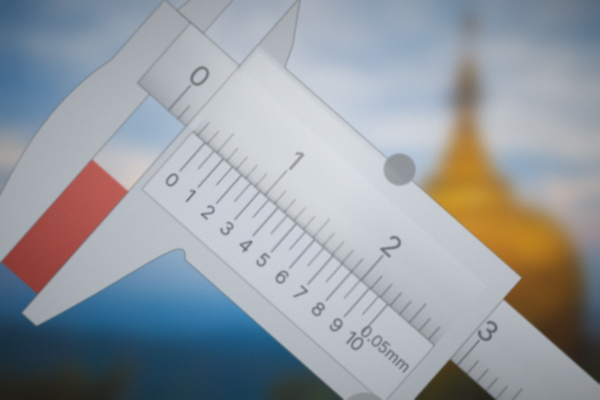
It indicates 3.8; mm
